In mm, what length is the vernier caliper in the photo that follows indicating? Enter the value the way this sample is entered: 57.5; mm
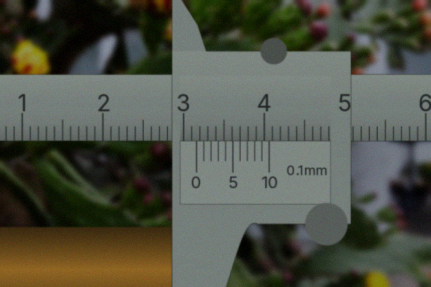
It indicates 31.6; mm
